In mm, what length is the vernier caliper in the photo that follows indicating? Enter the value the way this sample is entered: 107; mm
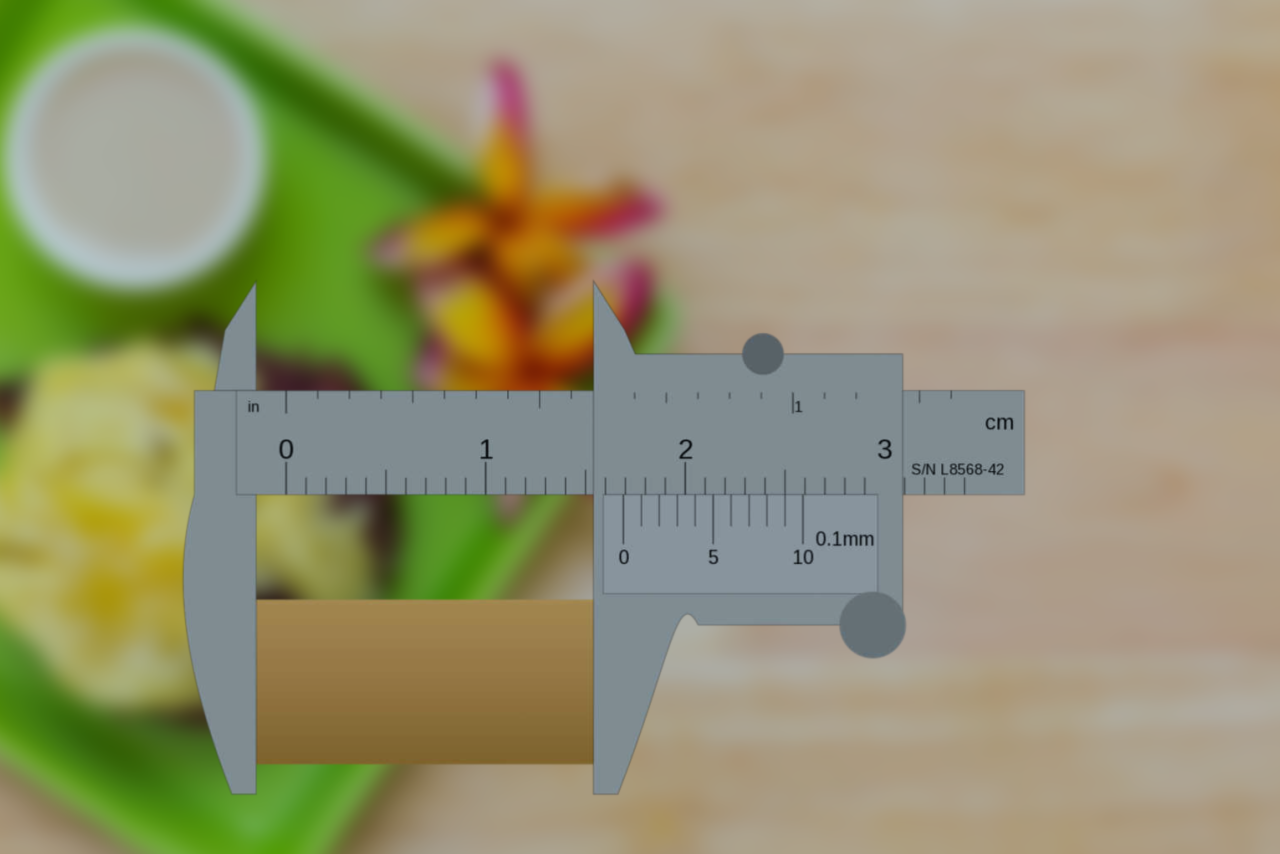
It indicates 16.9; mm
